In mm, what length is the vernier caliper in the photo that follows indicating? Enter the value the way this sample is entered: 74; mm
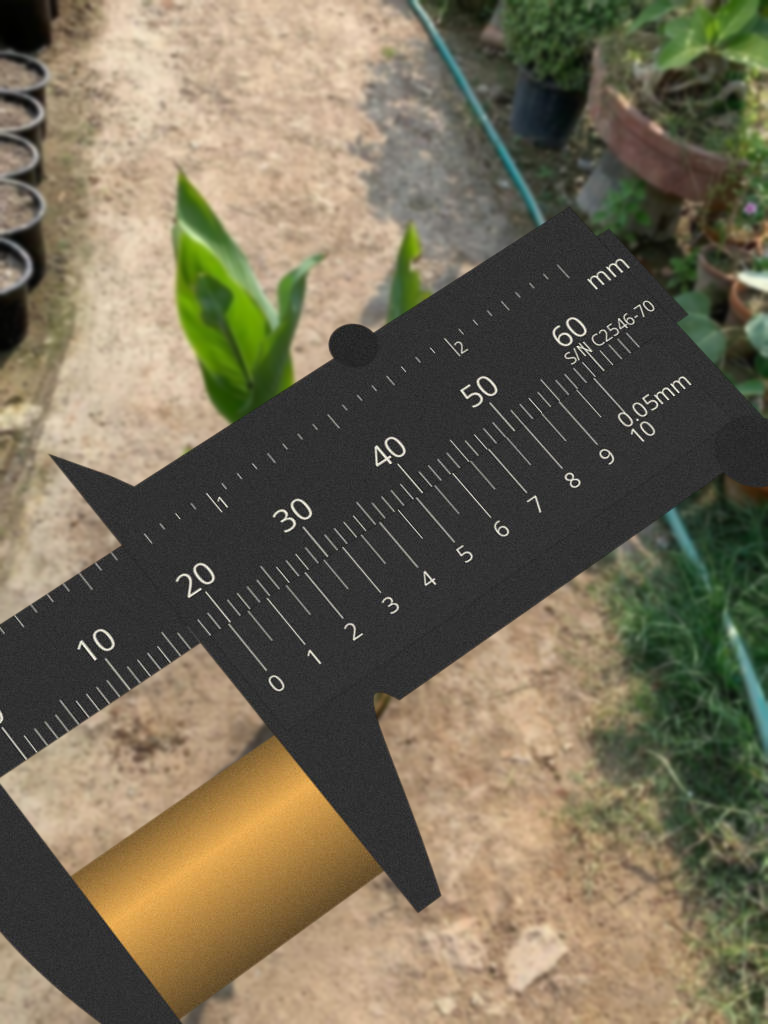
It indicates 19.8; mm
